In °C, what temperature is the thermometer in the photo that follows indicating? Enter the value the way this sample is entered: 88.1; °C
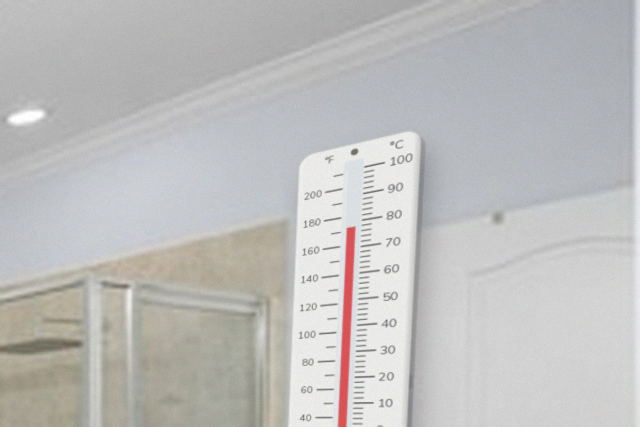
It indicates 78; °C
